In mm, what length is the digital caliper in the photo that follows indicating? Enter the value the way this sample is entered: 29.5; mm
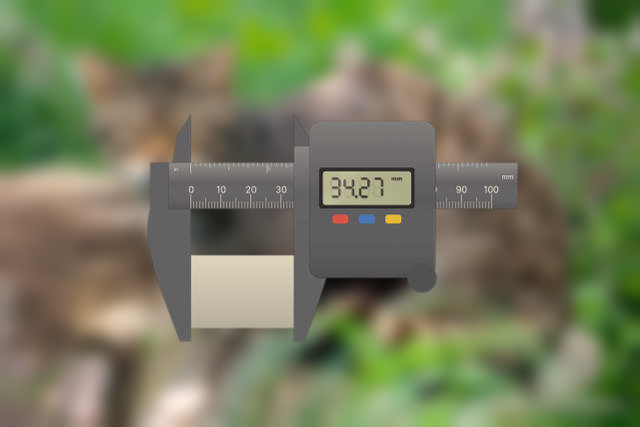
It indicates 34.27; mm
